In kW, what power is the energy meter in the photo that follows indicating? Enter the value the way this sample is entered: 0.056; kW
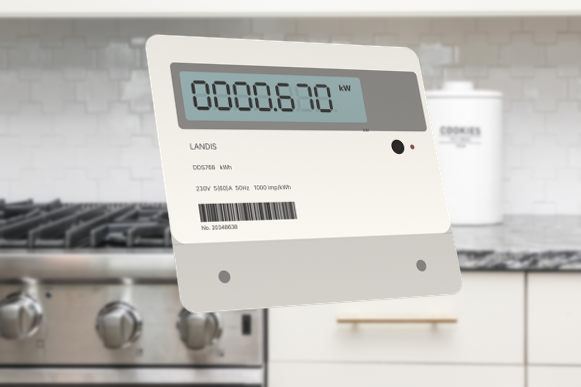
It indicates 0.670; kW
